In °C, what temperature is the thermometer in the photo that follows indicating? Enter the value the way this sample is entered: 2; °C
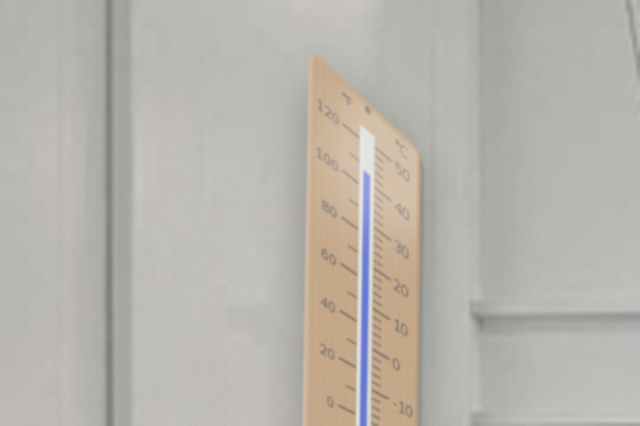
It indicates 42; °C
